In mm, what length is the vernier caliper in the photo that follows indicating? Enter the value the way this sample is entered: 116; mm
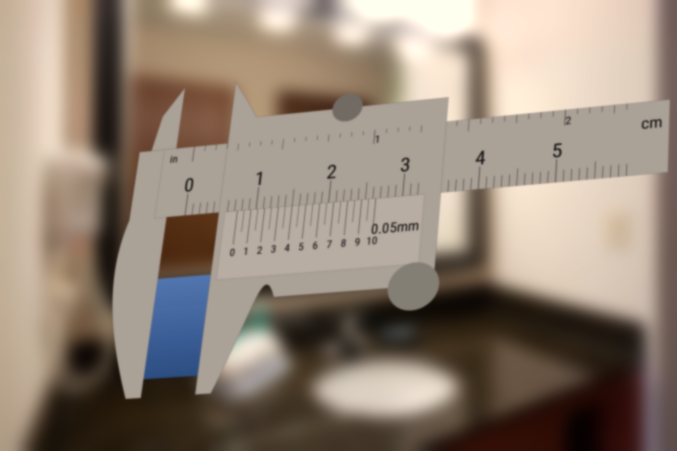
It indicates 7.4; mm
